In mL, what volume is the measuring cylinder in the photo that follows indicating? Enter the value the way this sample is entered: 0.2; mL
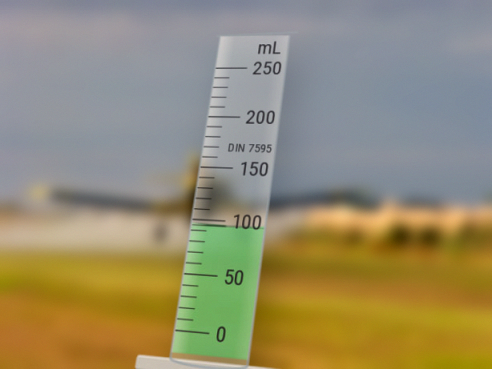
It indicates 95; mL
